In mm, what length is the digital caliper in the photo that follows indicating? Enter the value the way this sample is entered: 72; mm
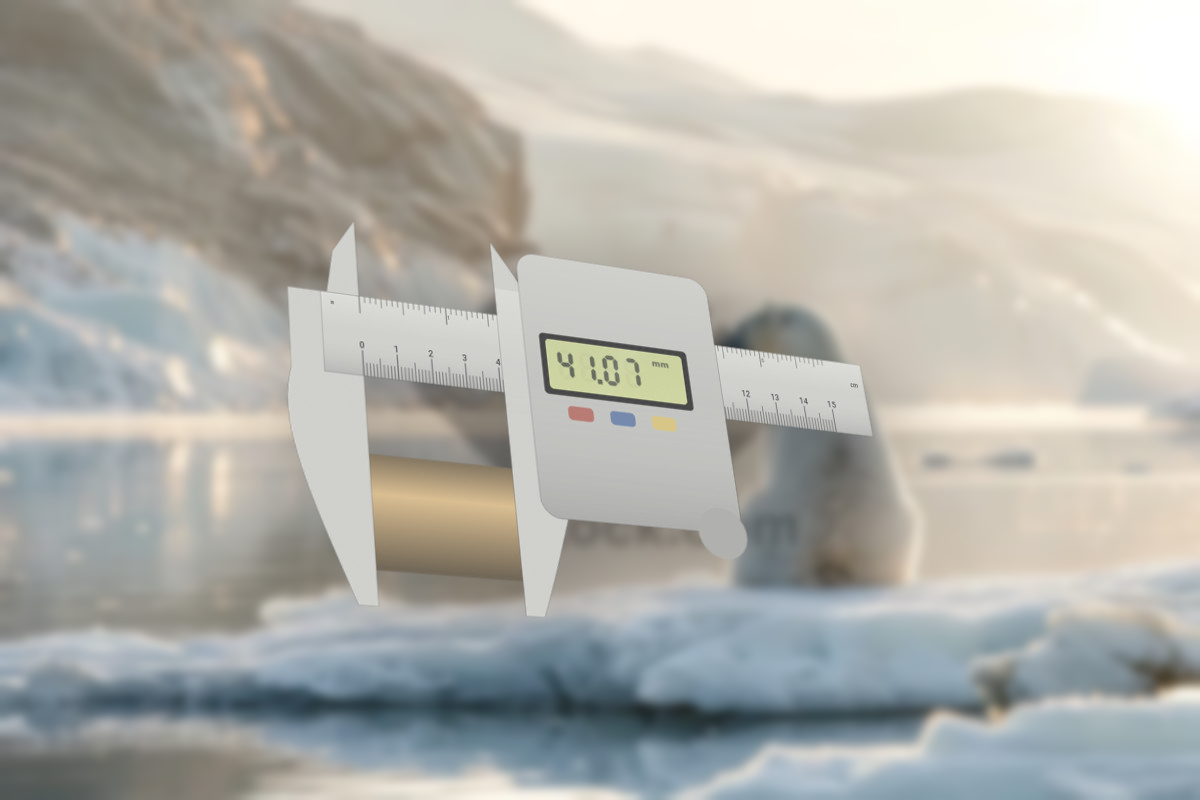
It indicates 41.07; mm
